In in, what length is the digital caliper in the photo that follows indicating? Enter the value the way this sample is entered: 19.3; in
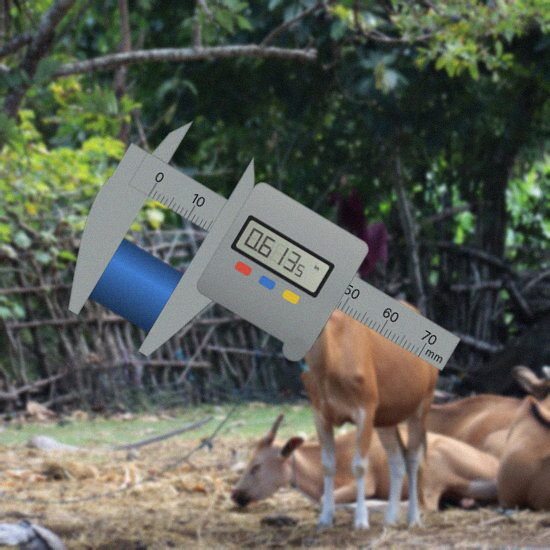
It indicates 0.6135; in
